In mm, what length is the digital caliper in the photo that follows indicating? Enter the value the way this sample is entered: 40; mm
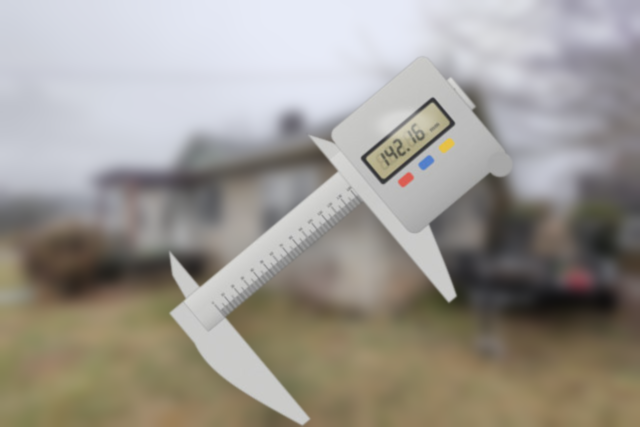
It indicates 142.16; mm
